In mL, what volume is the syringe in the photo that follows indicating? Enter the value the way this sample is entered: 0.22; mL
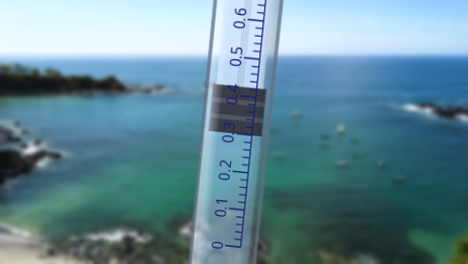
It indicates 0.3; mL
